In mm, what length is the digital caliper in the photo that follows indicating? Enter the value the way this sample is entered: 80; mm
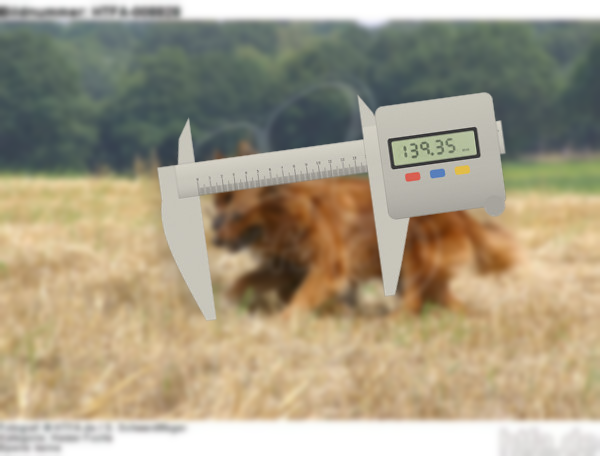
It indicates 139.35; mm
